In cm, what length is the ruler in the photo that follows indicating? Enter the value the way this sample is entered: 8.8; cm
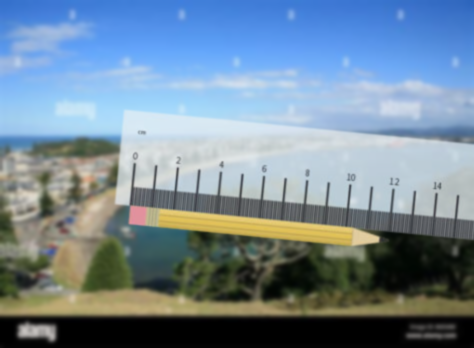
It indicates 12; cm
